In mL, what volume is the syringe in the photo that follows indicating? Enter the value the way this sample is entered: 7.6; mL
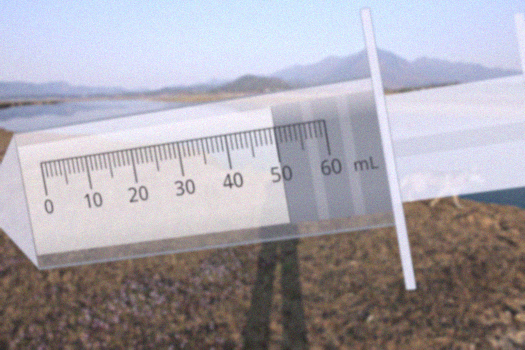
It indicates 50; mL
